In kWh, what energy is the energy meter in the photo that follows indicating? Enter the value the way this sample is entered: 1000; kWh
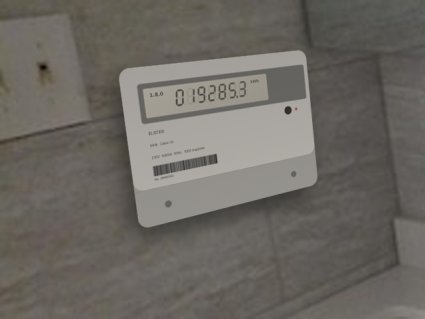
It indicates 19285.3; kWh
